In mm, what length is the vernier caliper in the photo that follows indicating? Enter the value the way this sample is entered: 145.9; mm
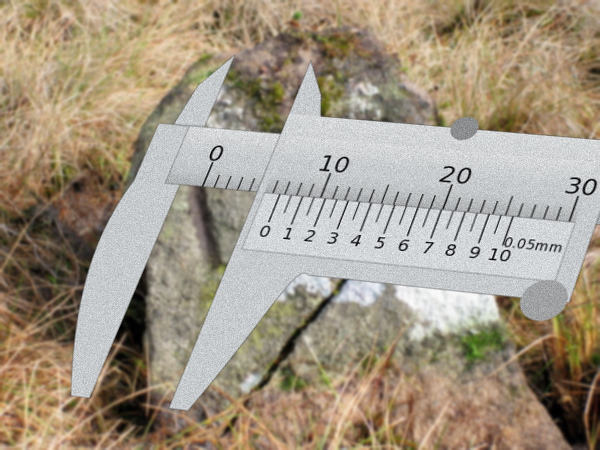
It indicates 6.6; mm
